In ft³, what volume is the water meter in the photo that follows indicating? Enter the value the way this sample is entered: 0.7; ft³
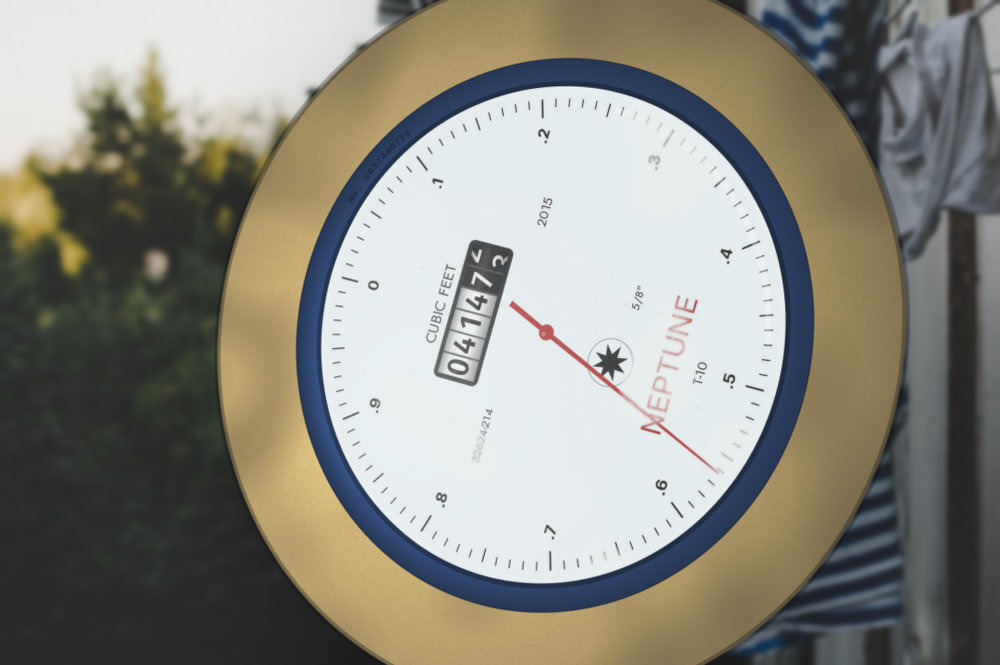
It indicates 41472.56; ft³
